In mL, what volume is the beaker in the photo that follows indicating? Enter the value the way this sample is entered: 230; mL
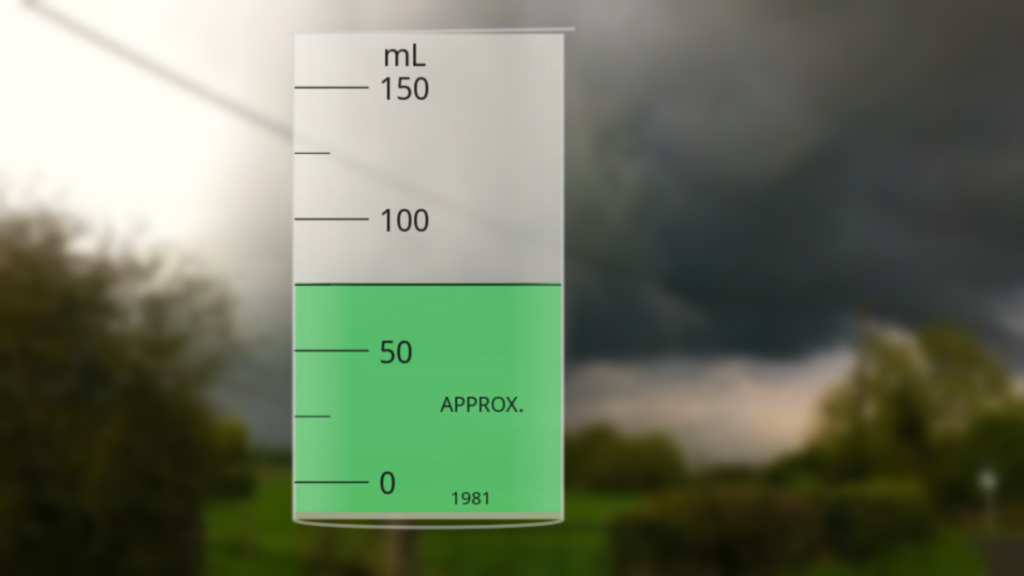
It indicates 75; mL
